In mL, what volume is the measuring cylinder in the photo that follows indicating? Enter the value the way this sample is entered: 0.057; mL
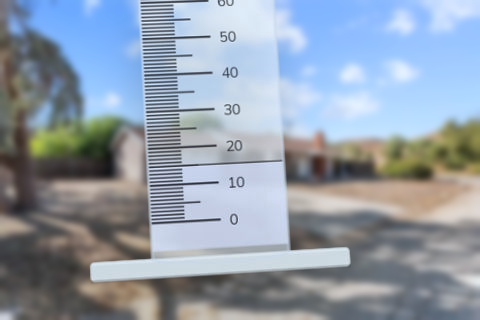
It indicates 15; mL
